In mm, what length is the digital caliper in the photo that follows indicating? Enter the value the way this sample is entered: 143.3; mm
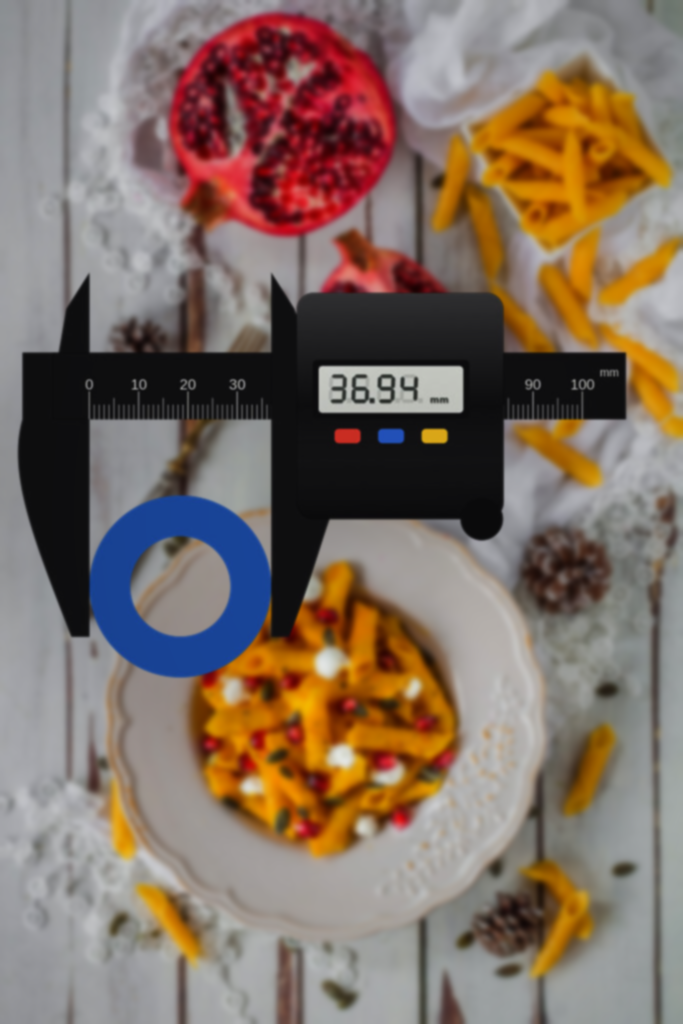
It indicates 36.94; mm
